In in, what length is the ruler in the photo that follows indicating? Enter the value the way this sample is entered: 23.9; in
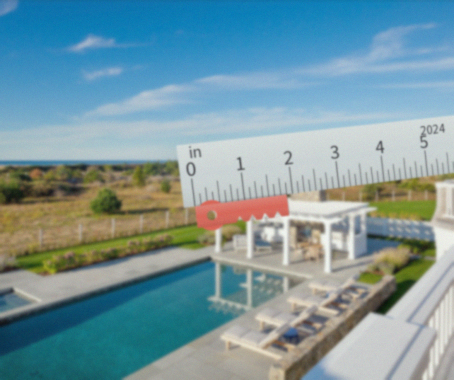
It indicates 1.875; in
